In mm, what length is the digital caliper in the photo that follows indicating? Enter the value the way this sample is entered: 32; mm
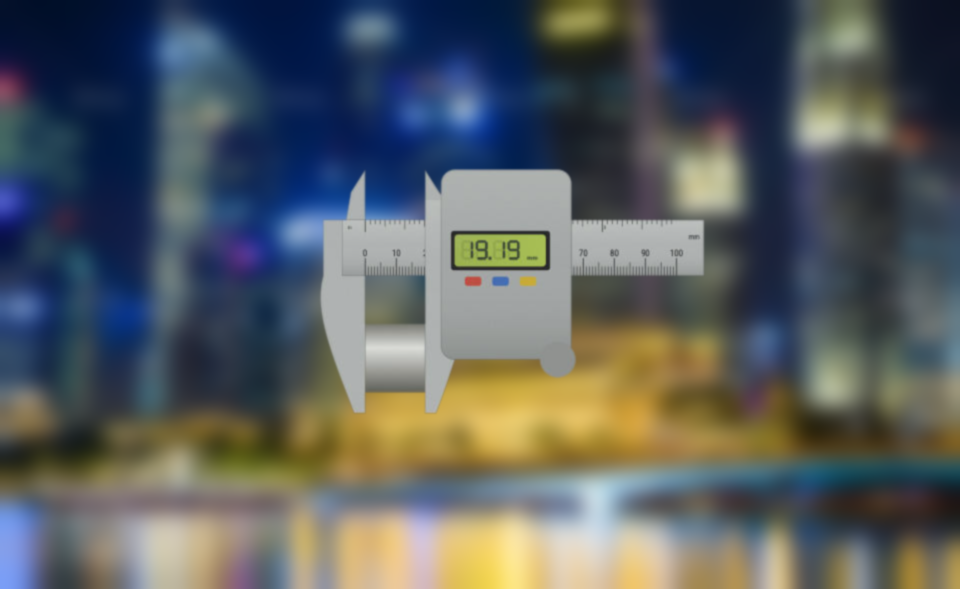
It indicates 19.19; mm
